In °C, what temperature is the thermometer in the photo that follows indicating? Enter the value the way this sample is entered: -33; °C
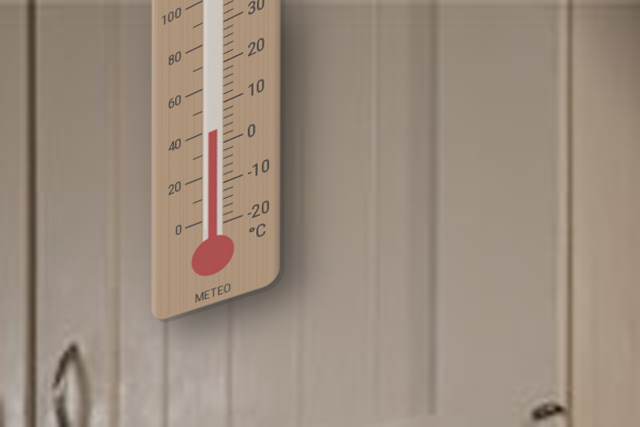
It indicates 4; °C
